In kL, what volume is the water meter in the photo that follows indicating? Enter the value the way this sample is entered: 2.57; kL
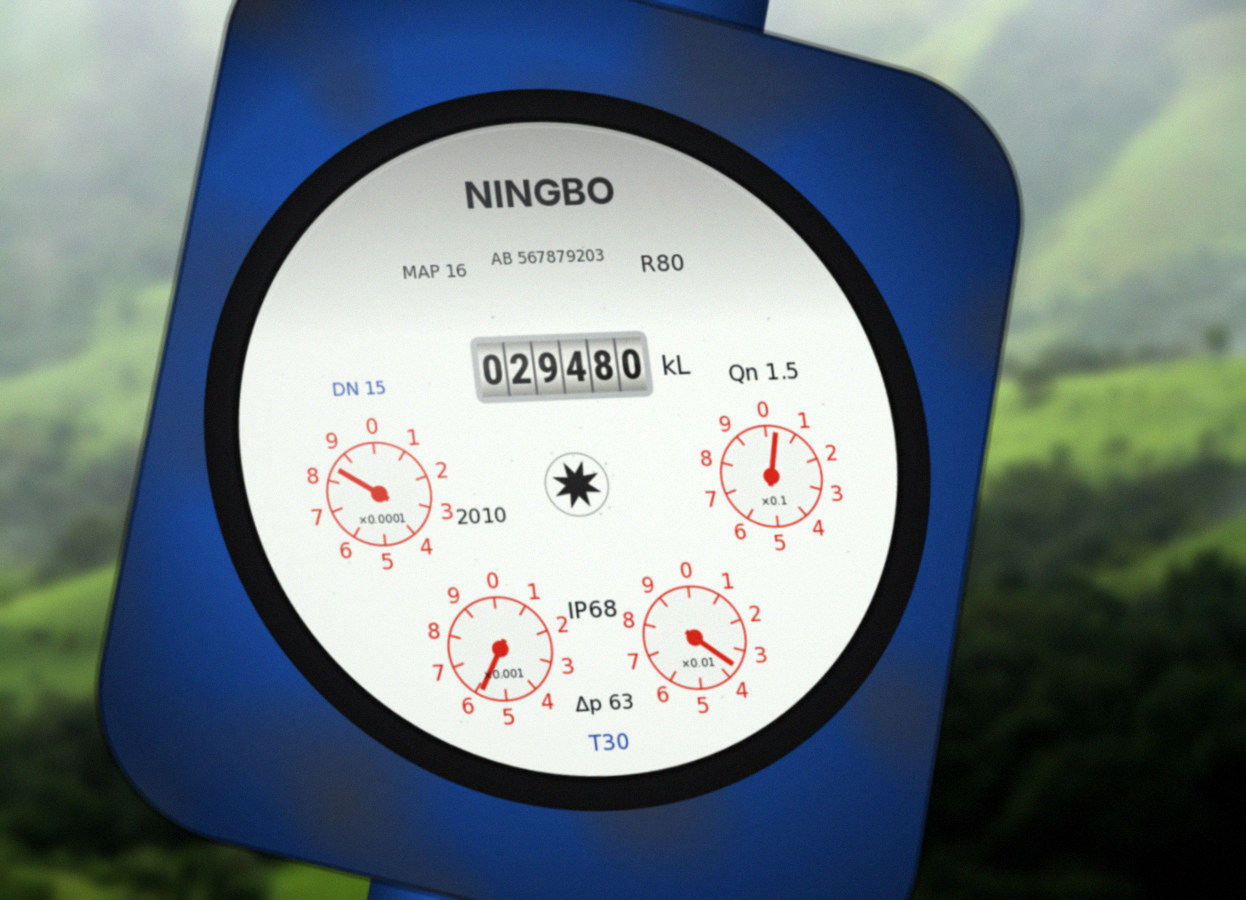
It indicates 29480.0358; kL
